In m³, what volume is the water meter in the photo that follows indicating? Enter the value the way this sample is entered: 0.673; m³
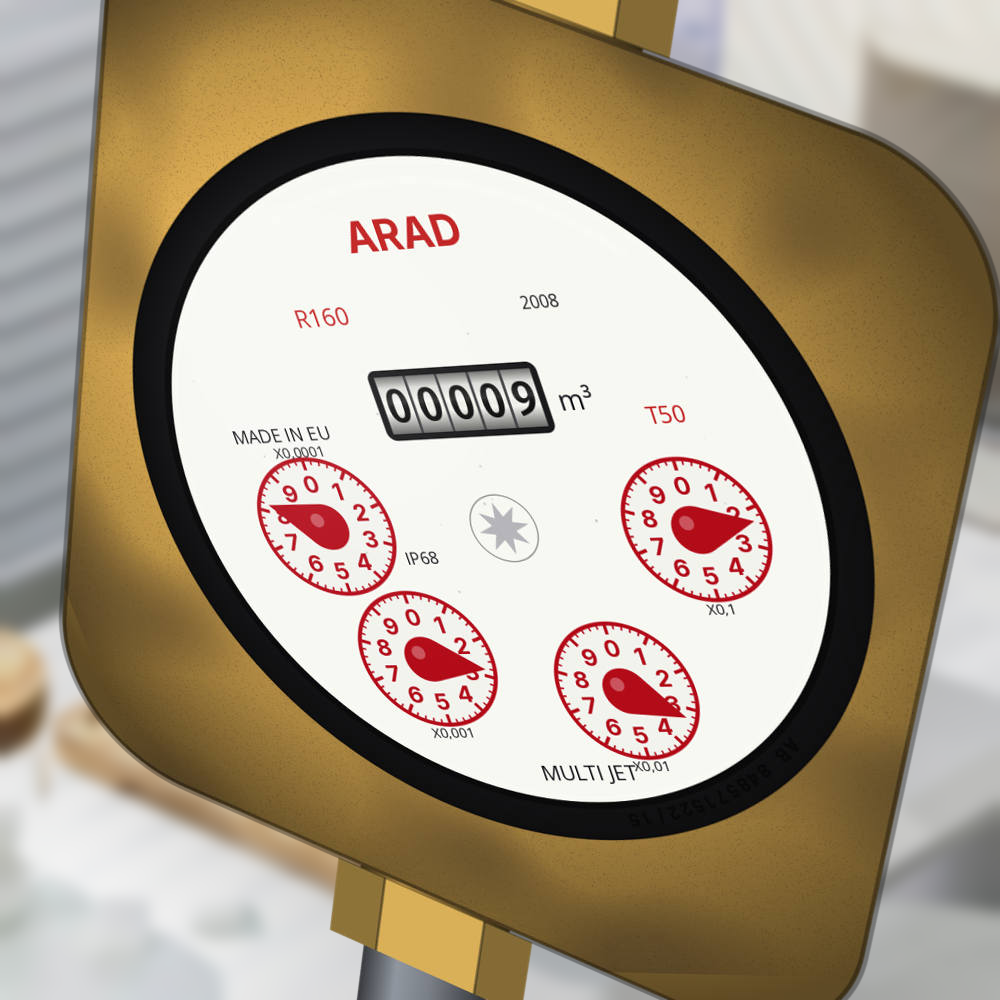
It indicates 9.2328; m³
